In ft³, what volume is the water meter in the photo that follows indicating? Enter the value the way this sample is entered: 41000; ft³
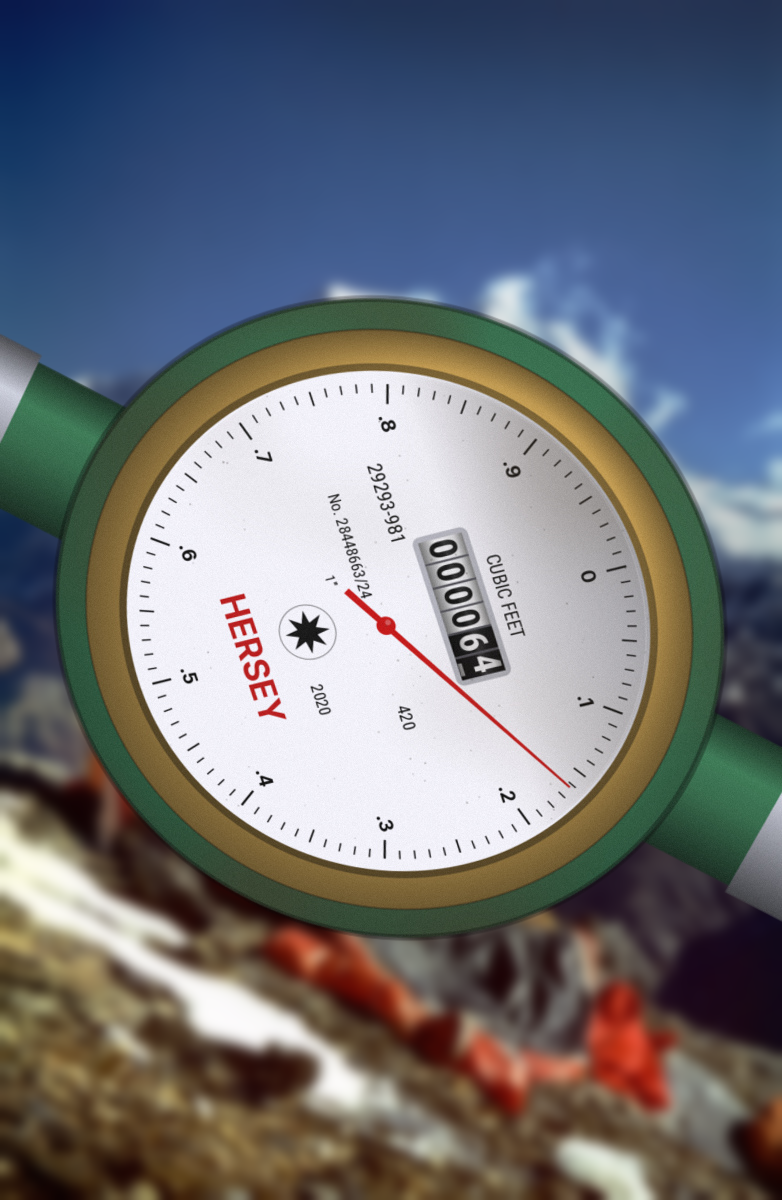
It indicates 64.16; ft³
